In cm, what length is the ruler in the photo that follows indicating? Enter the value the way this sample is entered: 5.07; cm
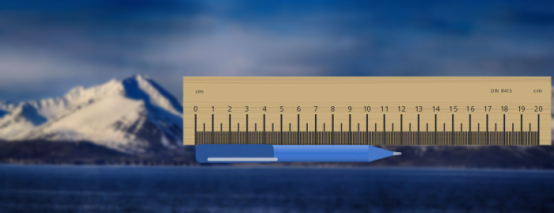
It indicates 12; cm
